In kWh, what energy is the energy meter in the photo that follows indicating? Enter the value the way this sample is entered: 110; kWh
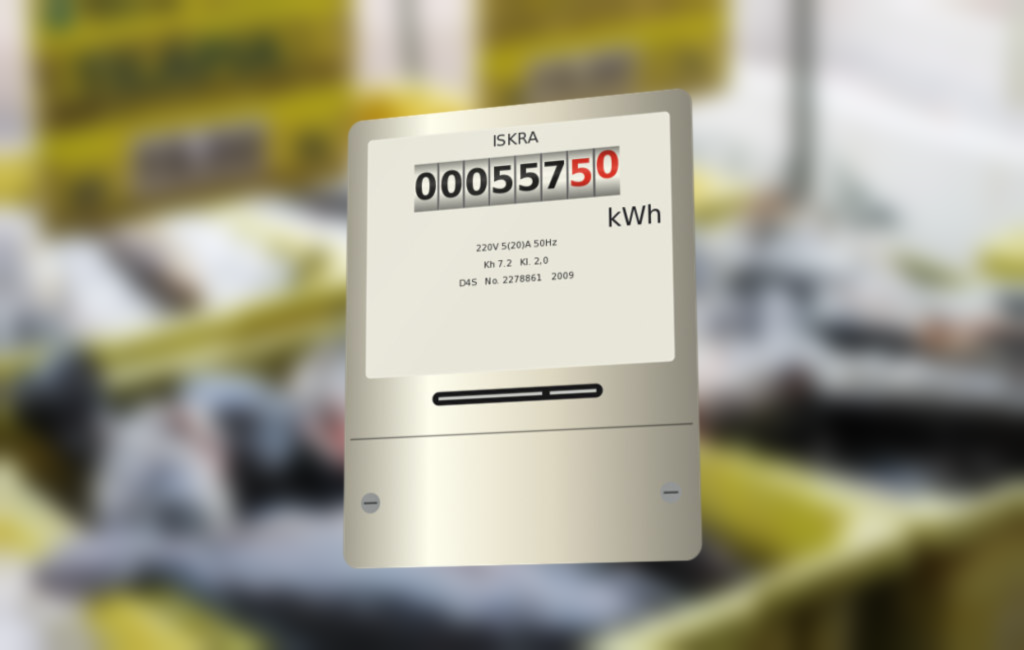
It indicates 557.50; kWh
